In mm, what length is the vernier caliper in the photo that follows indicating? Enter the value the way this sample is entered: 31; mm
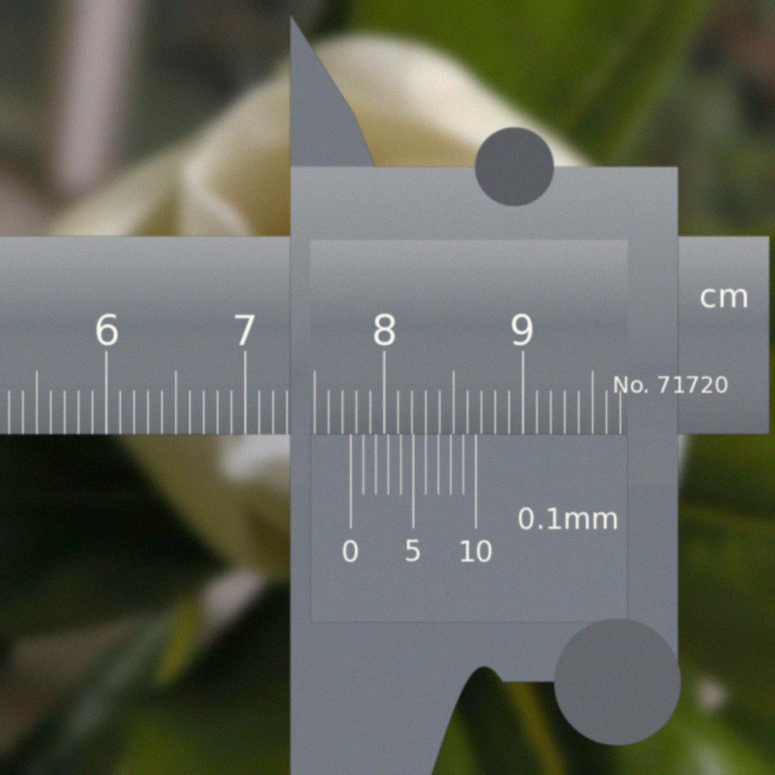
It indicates 77.6; mm
